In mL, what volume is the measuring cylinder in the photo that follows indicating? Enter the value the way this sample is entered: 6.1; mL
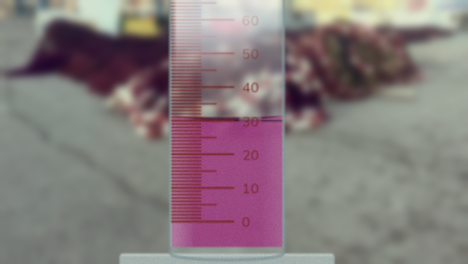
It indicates 30; mL
